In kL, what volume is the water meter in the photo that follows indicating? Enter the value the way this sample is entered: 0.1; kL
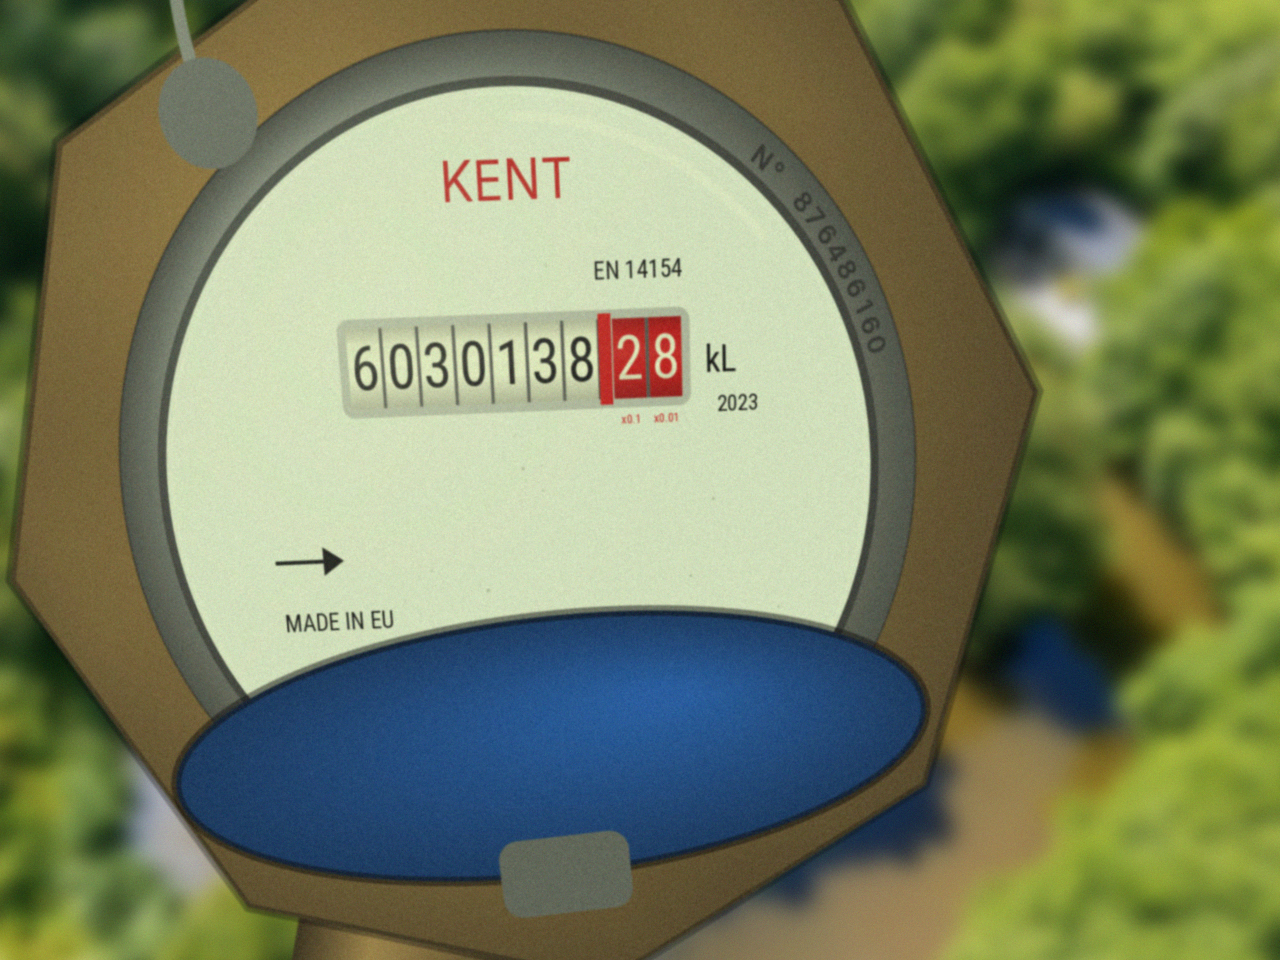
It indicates 6030138.28; kL
